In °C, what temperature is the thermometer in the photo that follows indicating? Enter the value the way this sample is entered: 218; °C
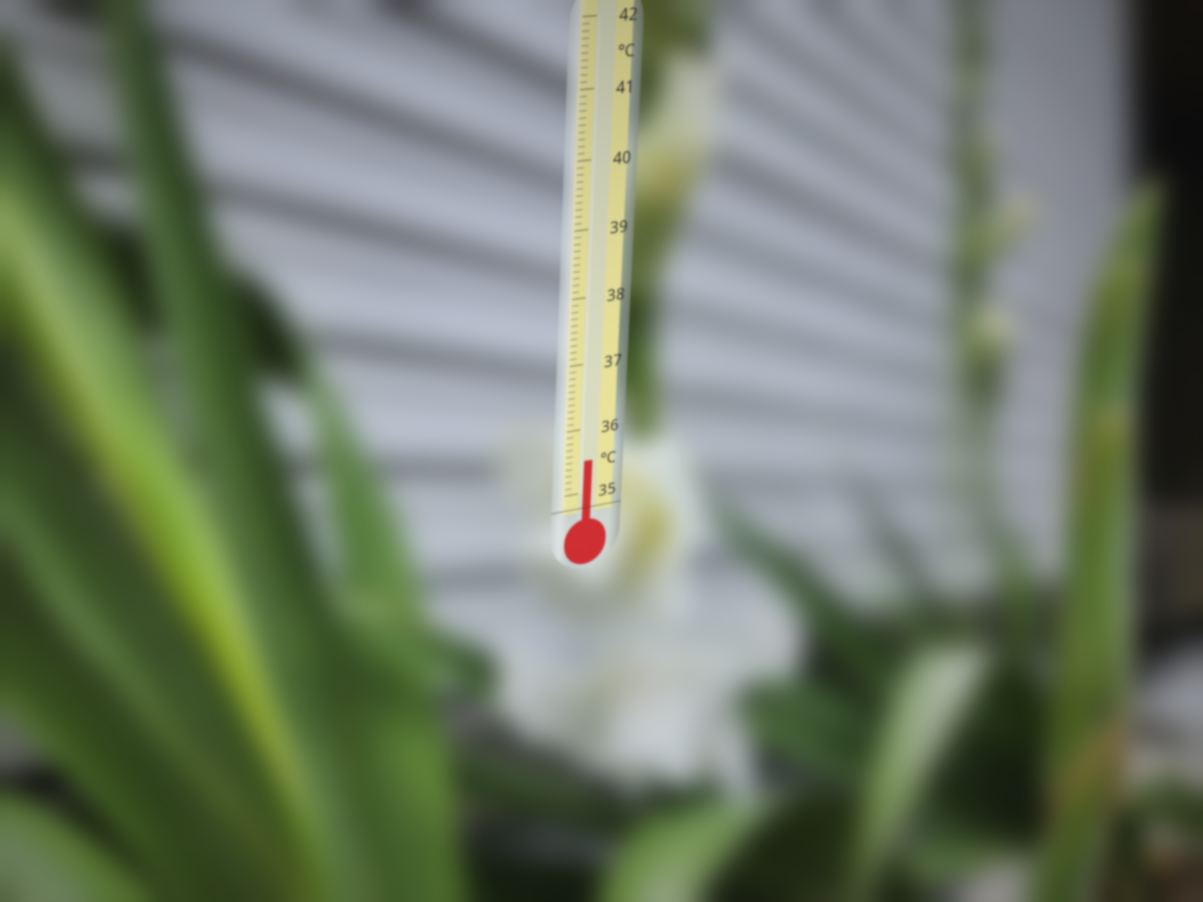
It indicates 35.5; °C
